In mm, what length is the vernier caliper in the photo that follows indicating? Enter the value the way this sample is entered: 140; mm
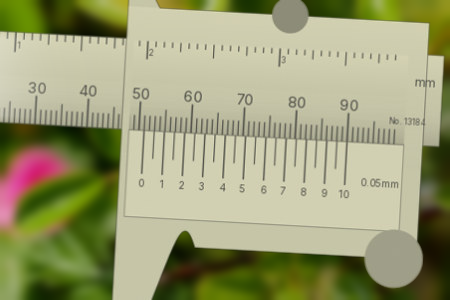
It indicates 51.0; mm
